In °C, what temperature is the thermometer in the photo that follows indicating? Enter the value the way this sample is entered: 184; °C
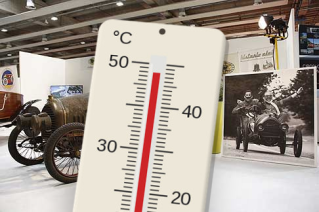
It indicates 48; °C
